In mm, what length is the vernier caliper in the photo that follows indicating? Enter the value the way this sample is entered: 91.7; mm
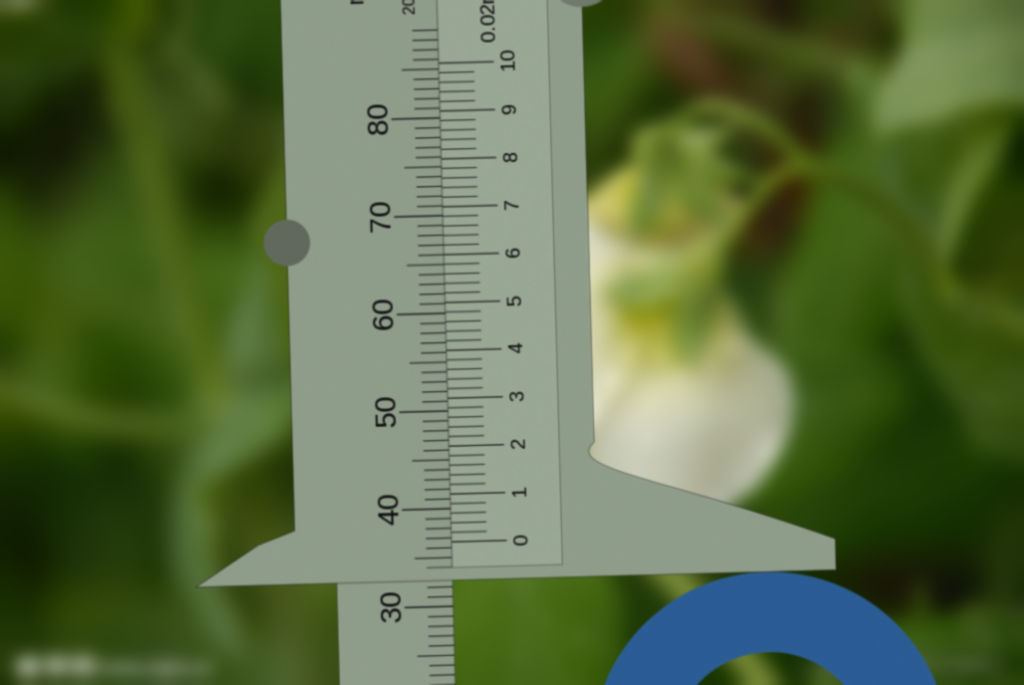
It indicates 36.6; mm
